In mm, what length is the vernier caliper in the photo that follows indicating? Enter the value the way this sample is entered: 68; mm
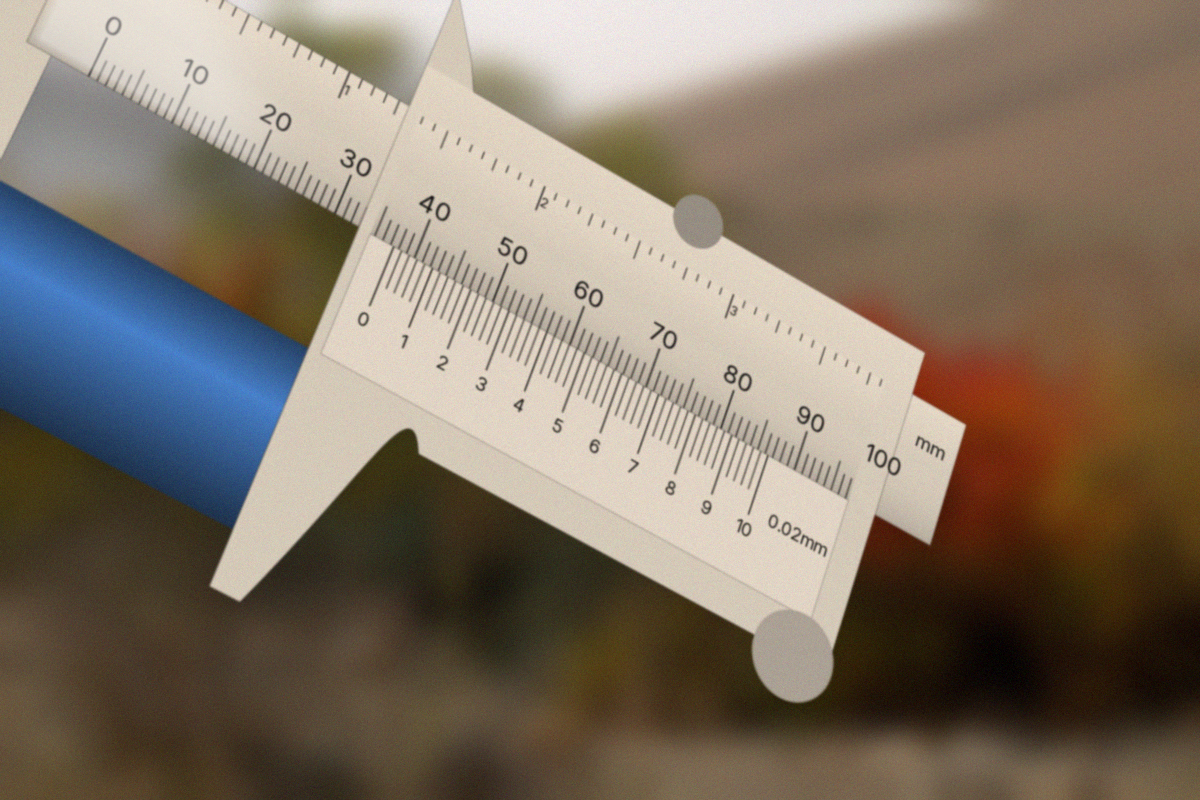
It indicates 37.4; mm
